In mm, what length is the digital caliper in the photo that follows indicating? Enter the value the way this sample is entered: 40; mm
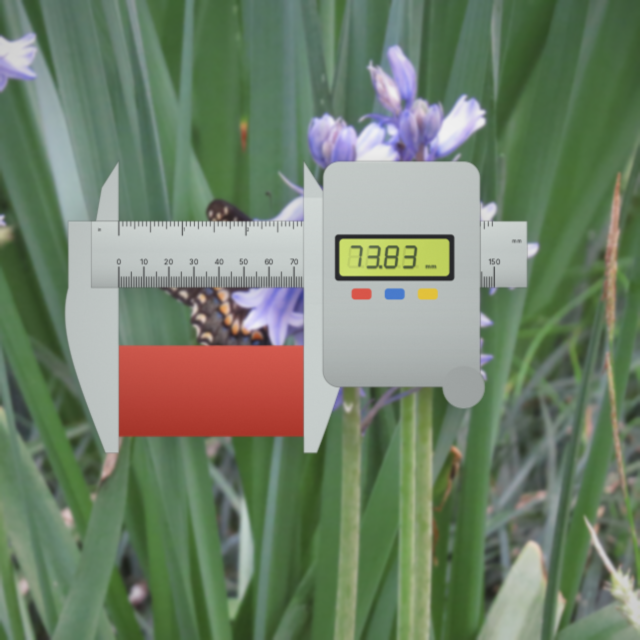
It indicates 73.83; mm
